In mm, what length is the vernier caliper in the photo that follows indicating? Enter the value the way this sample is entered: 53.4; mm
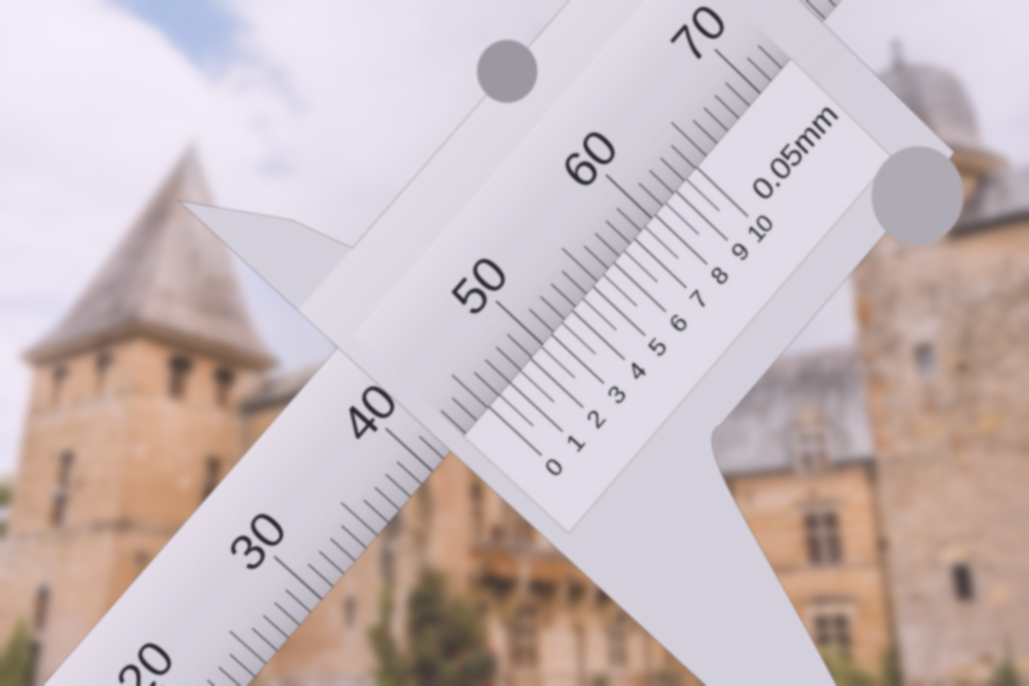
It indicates 45.1; mm
